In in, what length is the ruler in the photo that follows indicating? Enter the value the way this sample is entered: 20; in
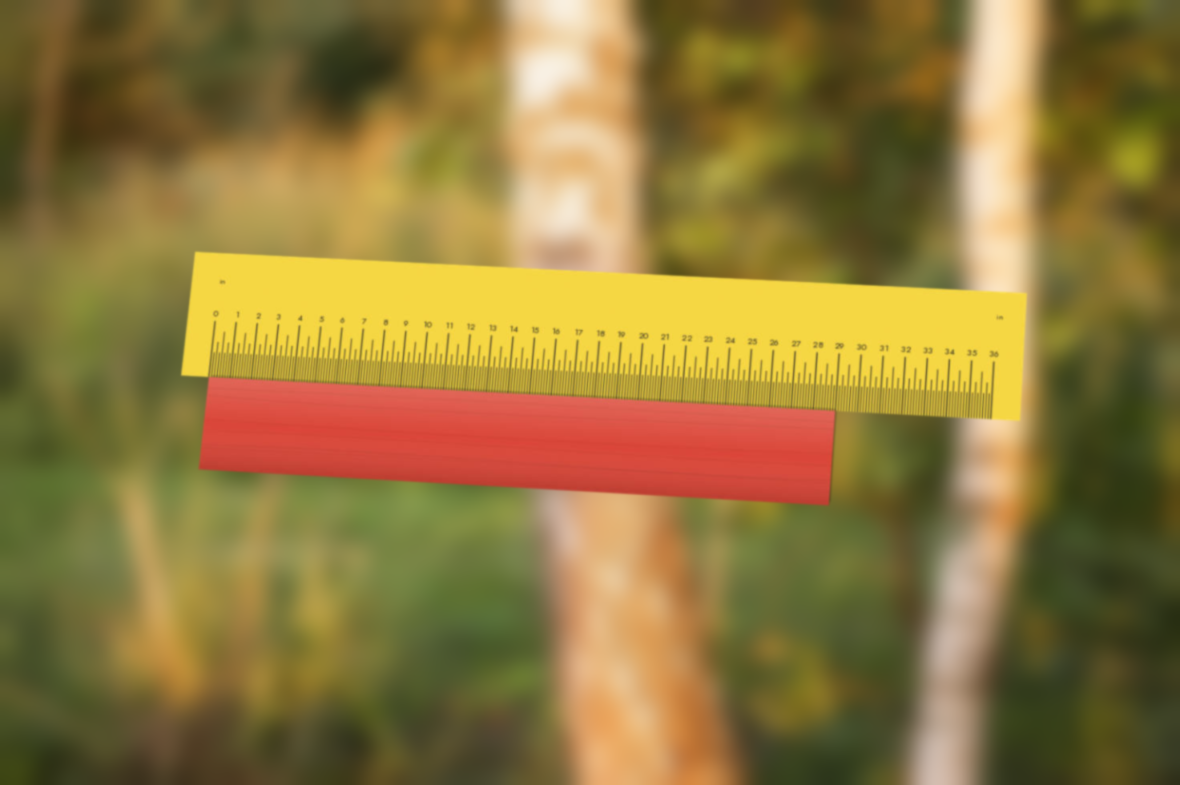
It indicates 29; in
